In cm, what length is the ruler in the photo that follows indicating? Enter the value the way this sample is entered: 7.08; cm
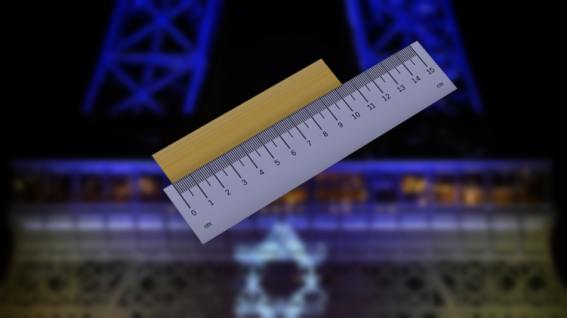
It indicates 10.5; cm
